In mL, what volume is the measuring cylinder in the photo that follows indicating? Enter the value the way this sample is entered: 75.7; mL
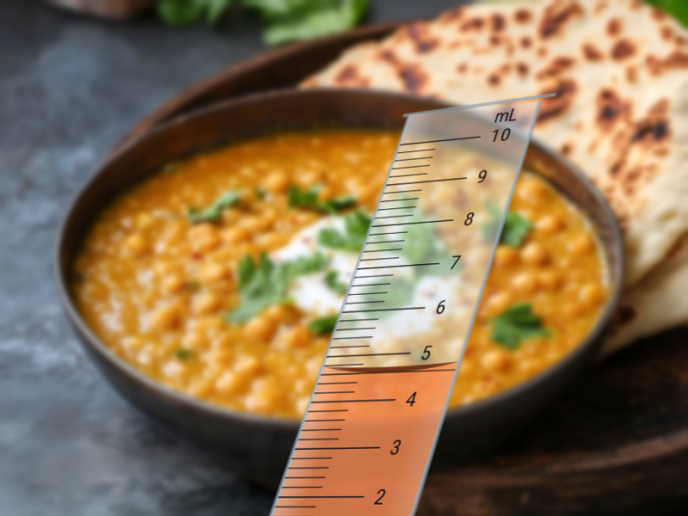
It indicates 4.6; mL
